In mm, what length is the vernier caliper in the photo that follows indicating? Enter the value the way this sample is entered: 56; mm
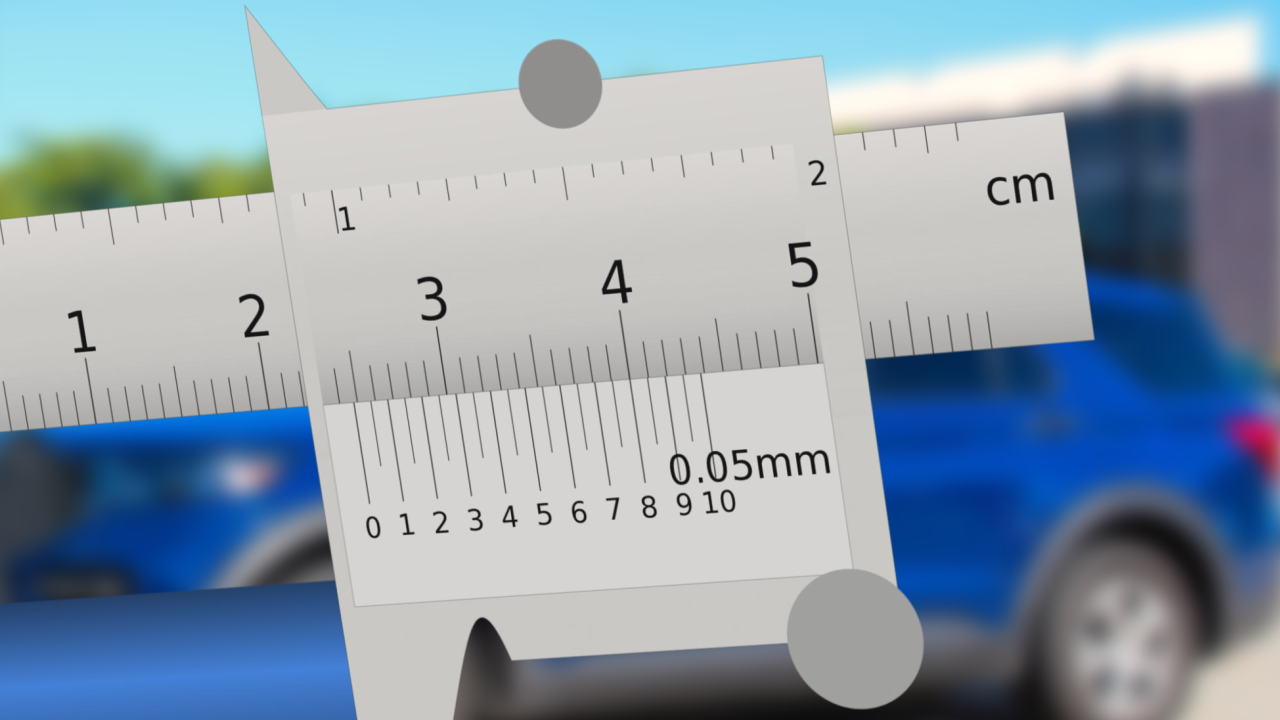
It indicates 24.8; mm
